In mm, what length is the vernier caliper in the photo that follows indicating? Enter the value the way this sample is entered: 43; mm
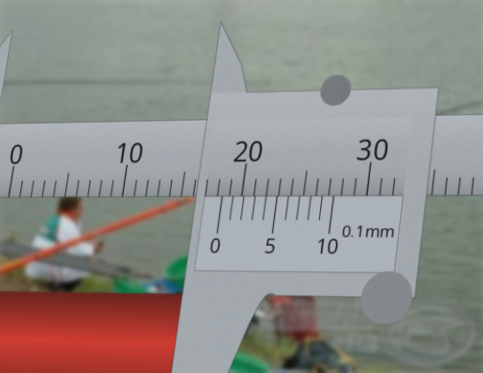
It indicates 18.4; mm
